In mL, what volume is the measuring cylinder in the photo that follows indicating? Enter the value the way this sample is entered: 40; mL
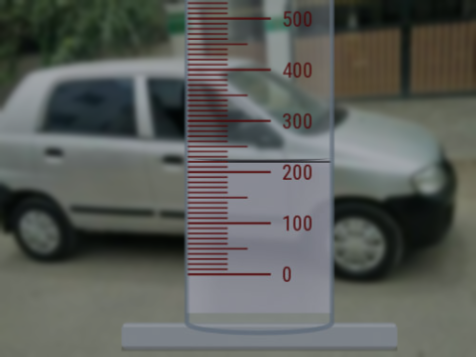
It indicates 220; mL
